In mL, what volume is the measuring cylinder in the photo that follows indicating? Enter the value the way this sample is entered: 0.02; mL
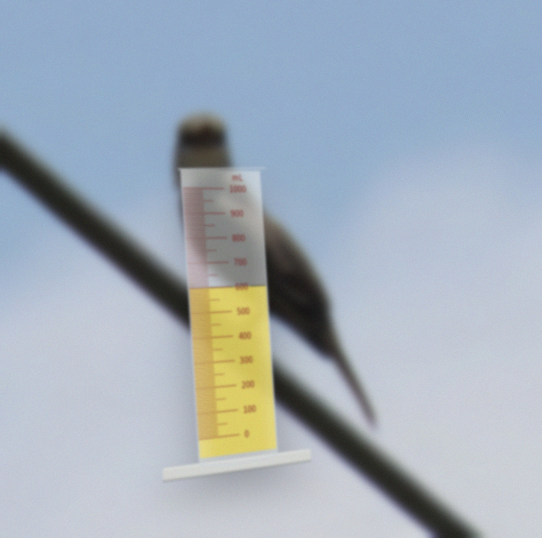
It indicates 600; mL
